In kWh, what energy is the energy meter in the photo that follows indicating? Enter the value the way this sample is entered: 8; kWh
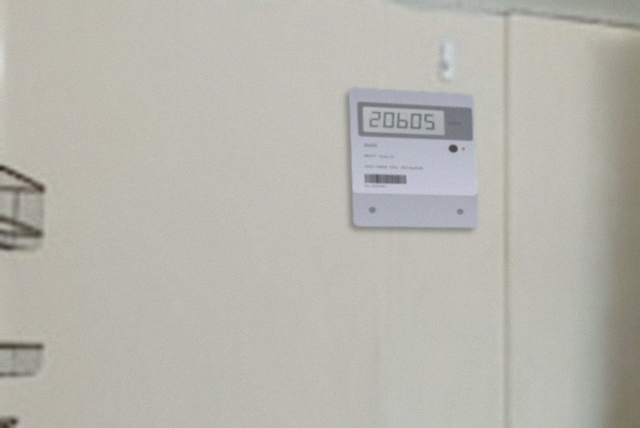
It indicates 20605; kWh
